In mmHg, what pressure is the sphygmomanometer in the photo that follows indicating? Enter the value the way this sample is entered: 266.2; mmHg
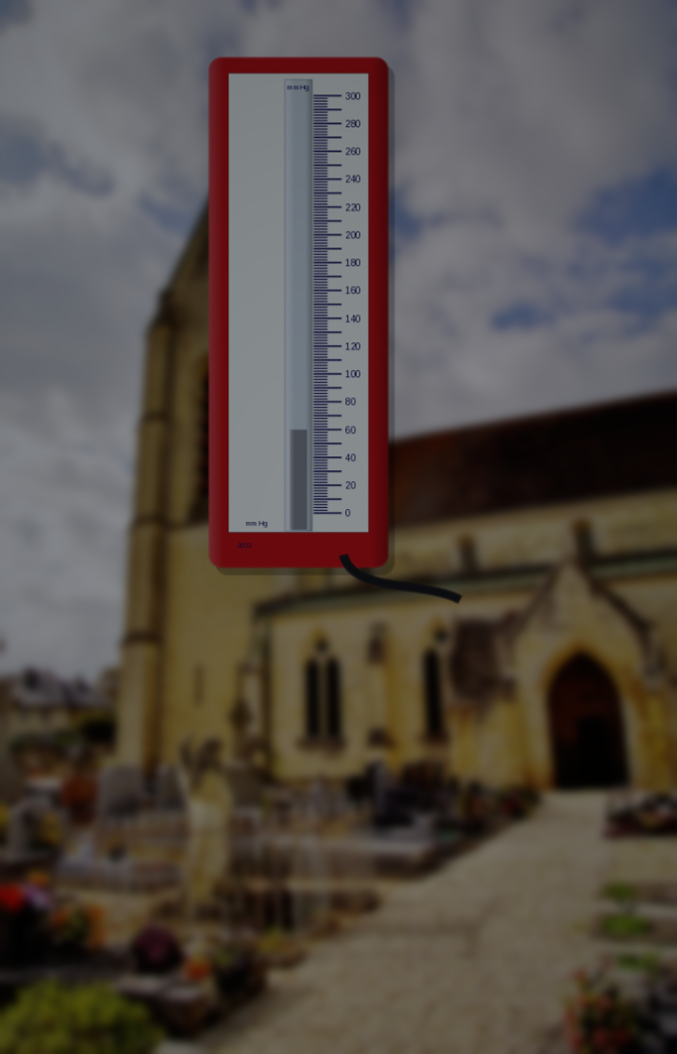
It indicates 60; mmHg
